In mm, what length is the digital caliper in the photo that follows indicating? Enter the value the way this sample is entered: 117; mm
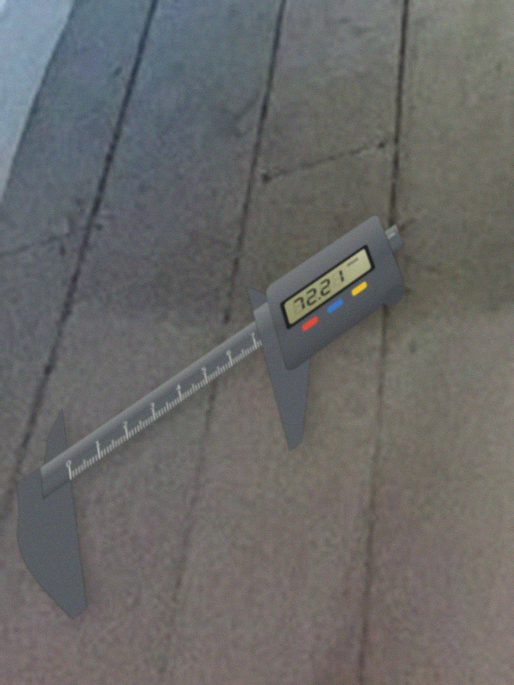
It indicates 72.21; mm
